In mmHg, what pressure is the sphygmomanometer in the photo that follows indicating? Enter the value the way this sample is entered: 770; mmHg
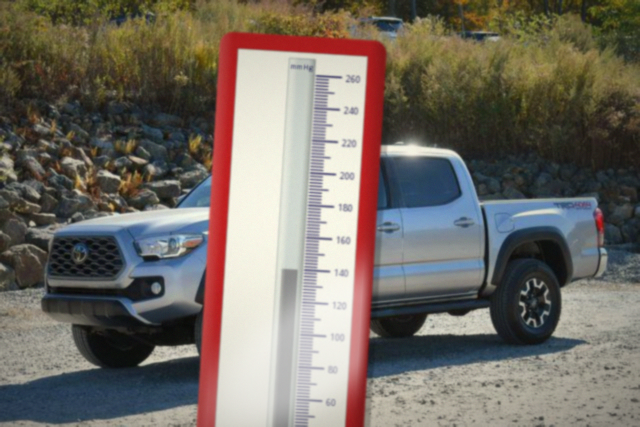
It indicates 140; mmHg
